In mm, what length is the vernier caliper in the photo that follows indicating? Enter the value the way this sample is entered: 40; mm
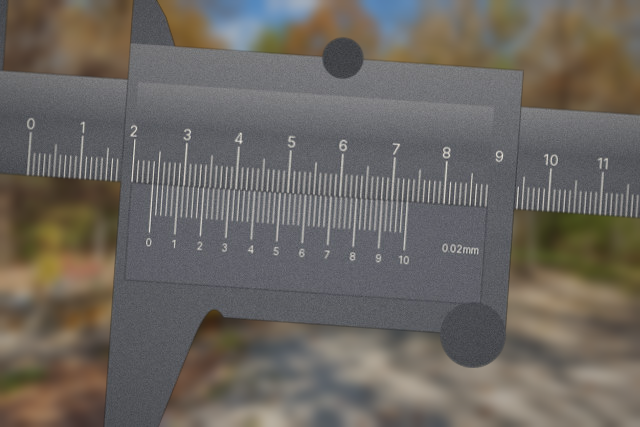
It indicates 24.0; mm
